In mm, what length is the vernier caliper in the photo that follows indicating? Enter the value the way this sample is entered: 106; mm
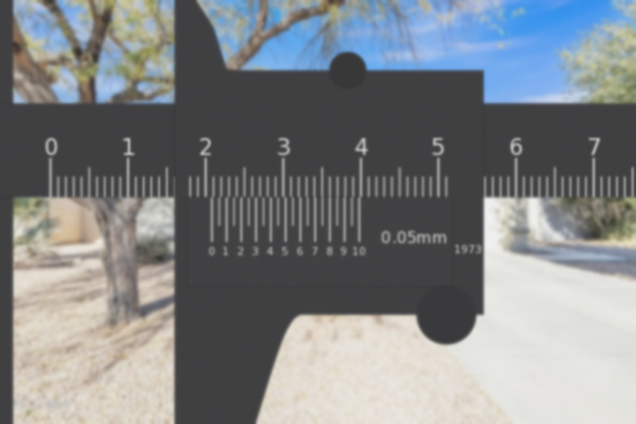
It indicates 20.8; mm
